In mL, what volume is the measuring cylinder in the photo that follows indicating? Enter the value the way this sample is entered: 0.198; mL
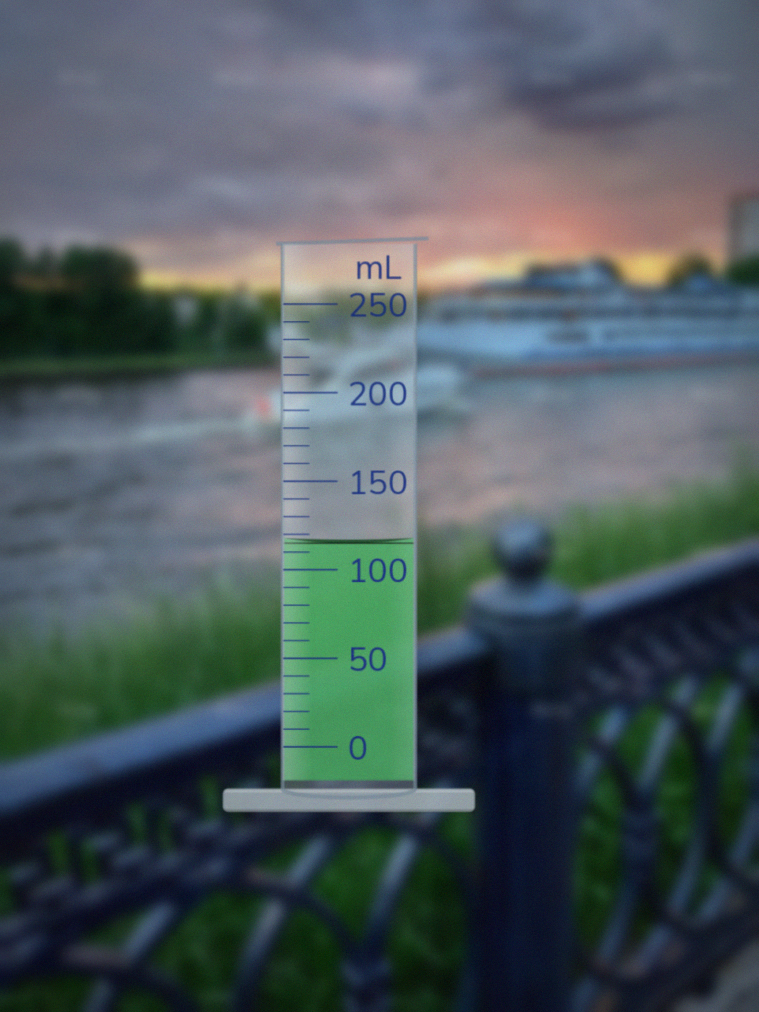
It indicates 115; mL
